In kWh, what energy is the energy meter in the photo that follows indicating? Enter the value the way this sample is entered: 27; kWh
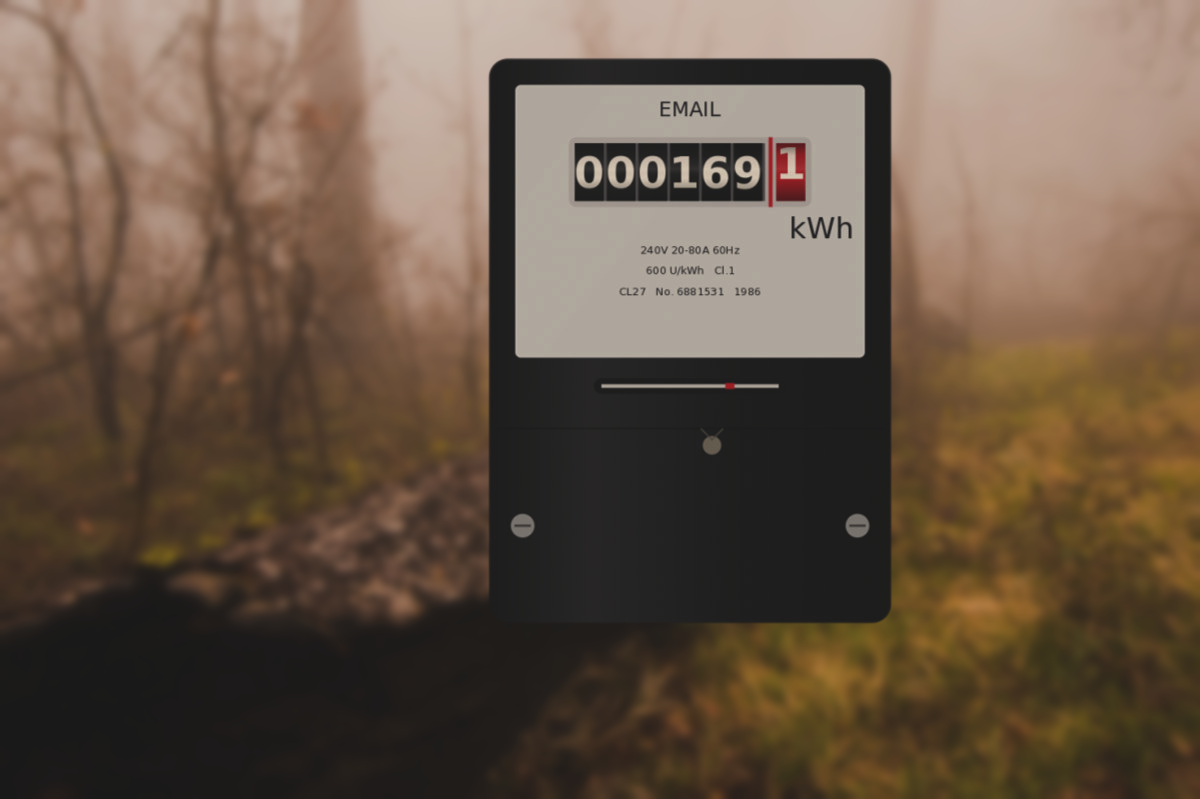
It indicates 169.1; kWh
